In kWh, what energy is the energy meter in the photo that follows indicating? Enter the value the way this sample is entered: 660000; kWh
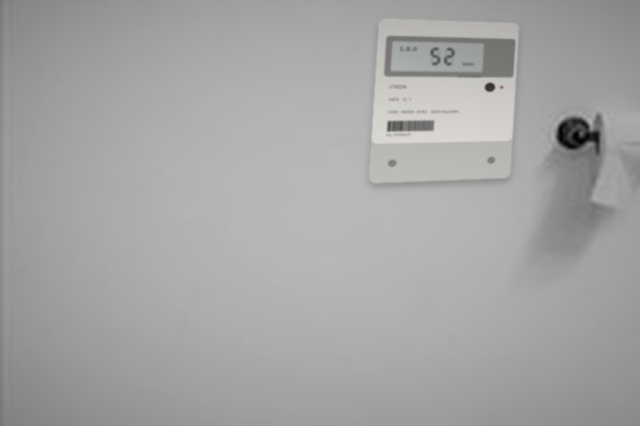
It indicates 52; kWh
